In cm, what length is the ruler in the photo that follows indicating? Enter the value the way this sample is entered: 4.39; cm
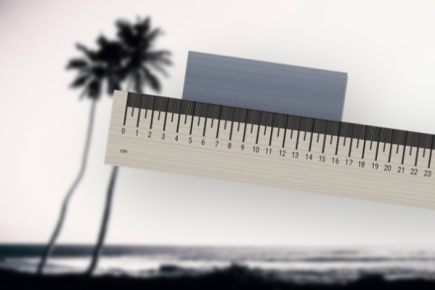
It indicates 12; cm
